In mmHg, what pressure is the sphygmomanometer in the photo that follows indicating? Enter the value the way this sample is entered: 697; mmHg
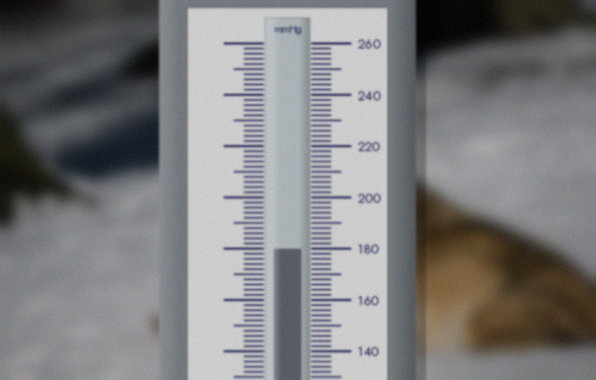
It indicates 180; mmHg
